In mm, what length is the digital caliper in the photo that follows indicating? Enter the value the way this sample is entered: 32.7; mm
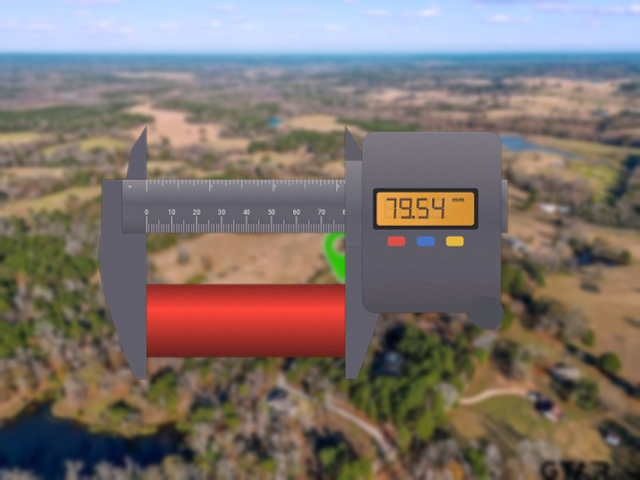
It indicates 79.54; mm
